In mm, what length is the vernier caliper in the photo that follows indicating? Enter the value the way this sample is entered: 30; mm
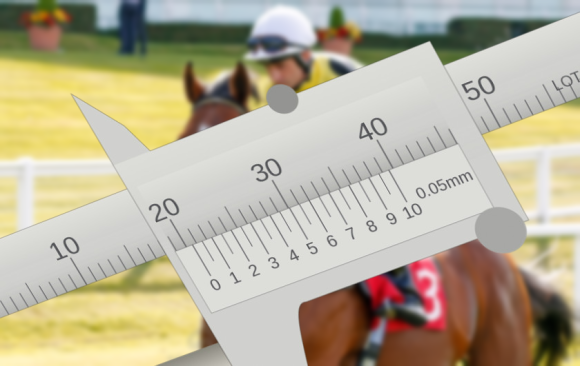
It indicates 20.6; mm
